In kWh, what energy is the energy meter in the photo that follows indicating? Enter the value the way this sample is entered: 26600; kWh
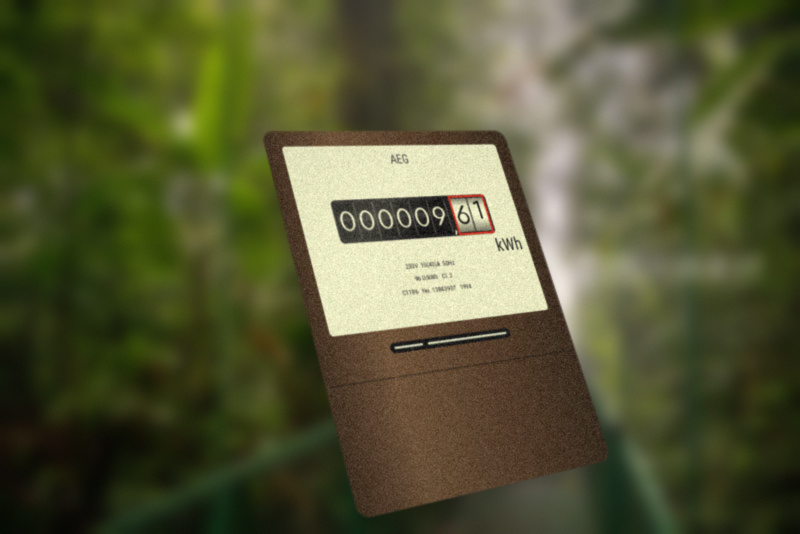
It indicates 9.61; kWh
